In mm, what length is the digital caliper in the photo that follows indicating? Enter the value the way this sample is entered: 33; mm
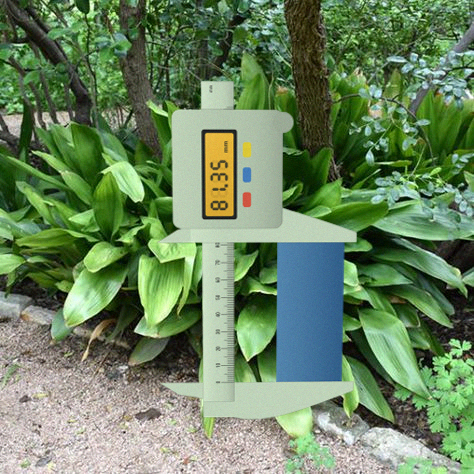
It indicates 81.35; mm
